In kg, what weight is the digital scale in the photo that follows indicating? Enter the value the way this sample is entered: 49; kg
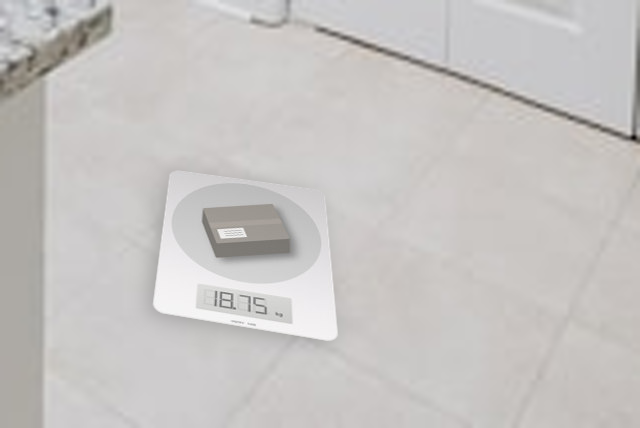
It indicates 18.75; kg
